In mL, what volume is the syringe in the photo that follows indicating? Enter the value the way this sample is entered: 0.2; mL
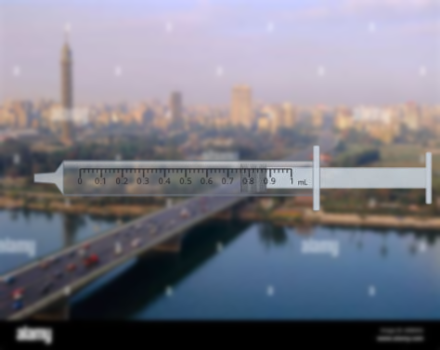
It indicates 0.76; mL
